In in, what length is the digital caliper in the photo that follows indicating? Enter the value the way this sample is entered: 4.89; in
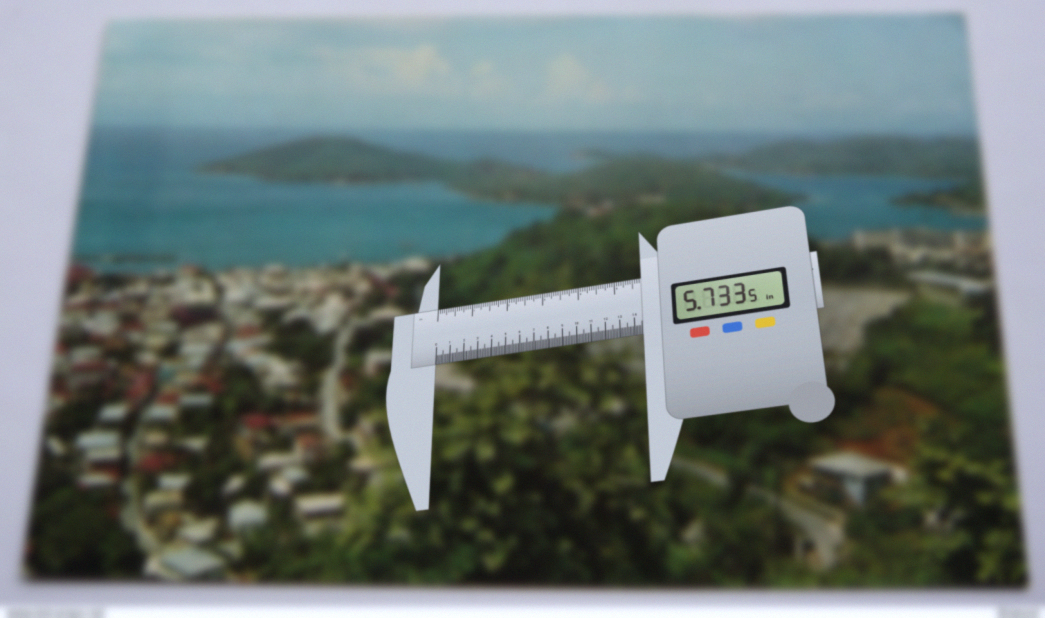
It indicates 5.7335; in
